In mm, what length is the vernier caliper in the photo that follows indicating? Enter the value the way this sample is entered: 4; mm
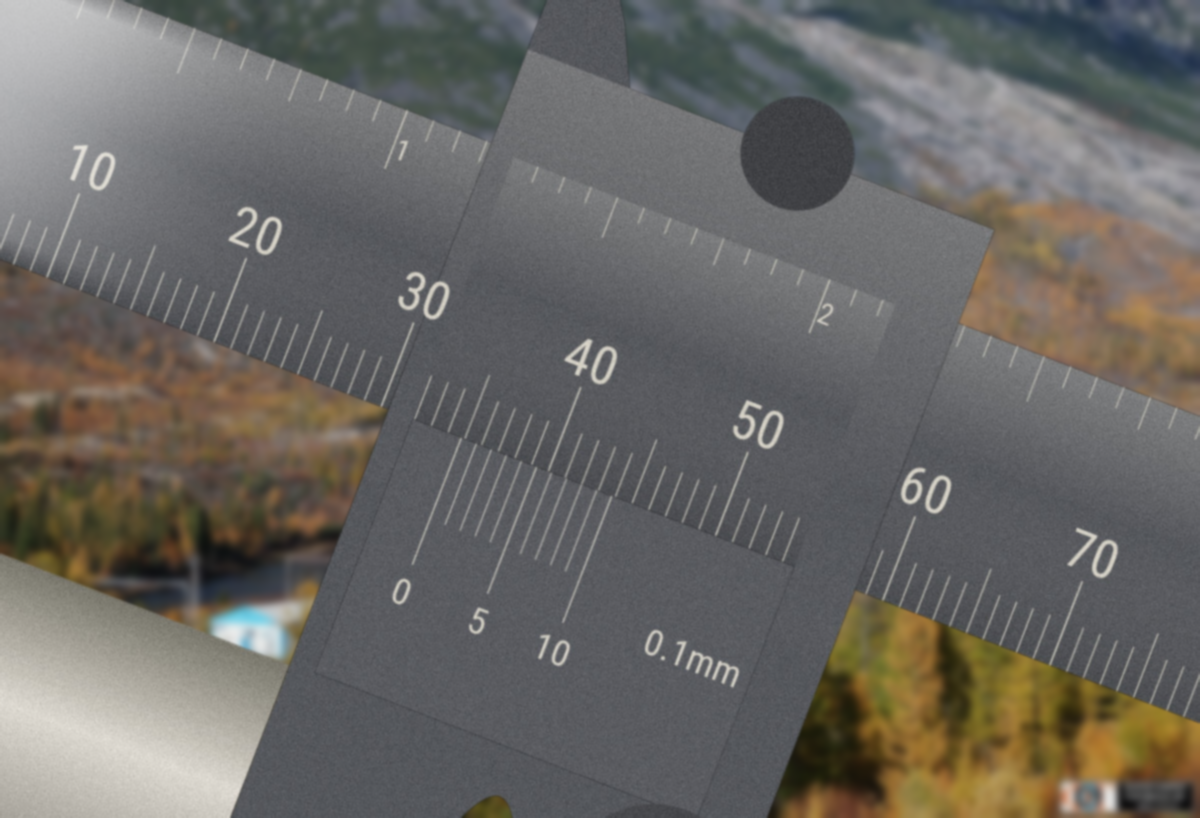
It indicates 34.8; mm
